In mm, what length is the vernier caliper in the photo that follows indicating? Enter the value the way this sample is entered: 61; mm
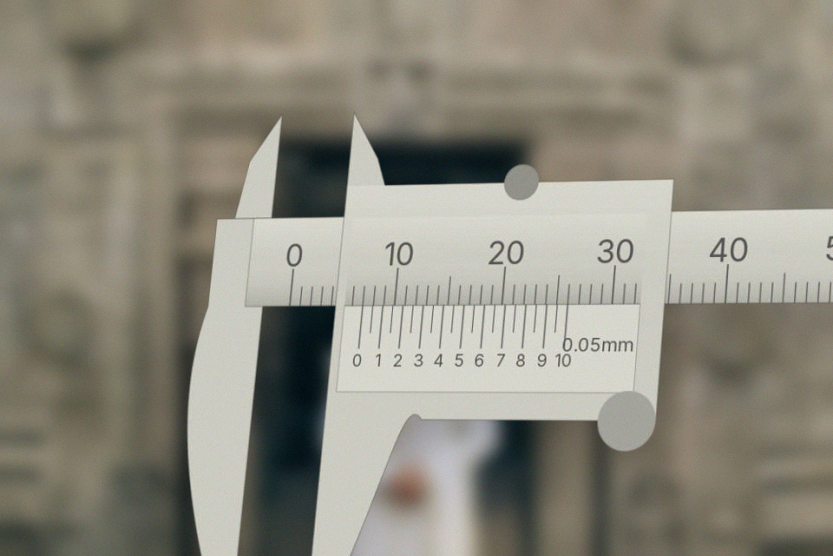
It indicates 7.0; mm
